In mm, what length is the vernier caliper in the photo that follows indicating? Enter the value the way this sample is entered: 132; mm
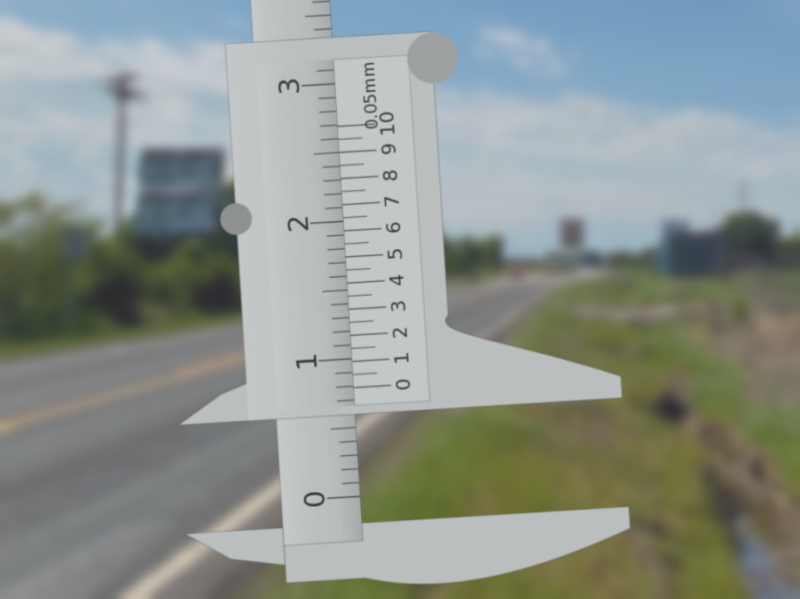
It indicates 7.9; mm
